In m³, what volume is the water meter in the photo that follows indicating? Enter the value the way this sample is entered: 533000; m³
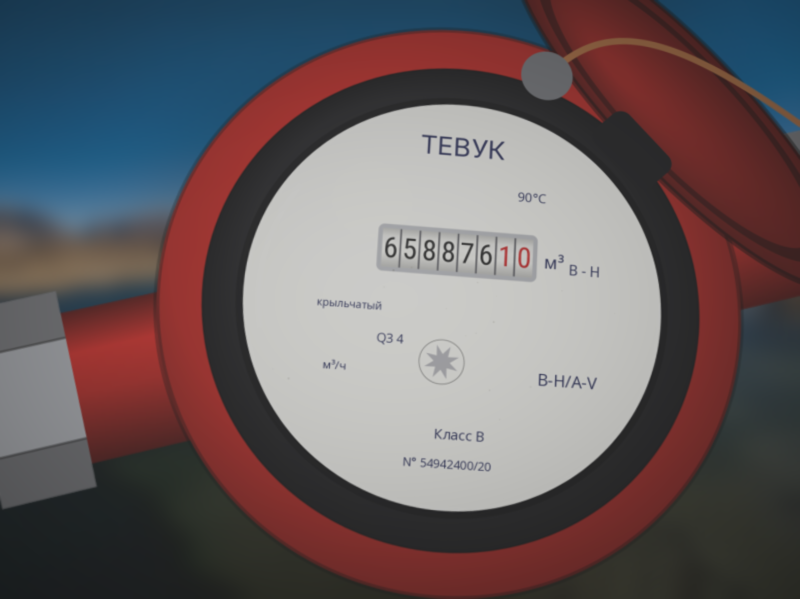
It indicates 658876.10; m³
